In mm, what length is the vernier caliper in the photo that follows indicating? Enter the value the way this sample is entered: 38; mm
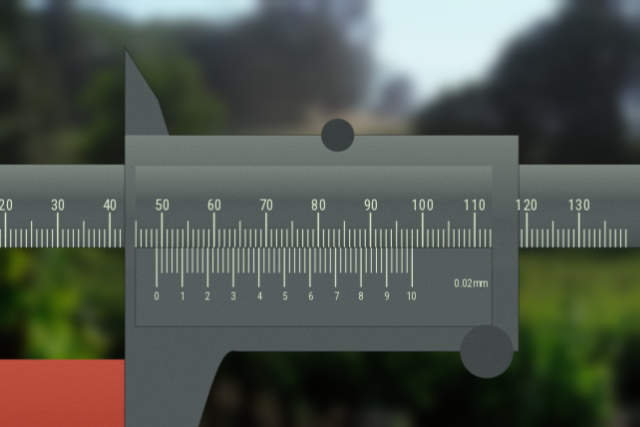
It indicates 49.0; mm
